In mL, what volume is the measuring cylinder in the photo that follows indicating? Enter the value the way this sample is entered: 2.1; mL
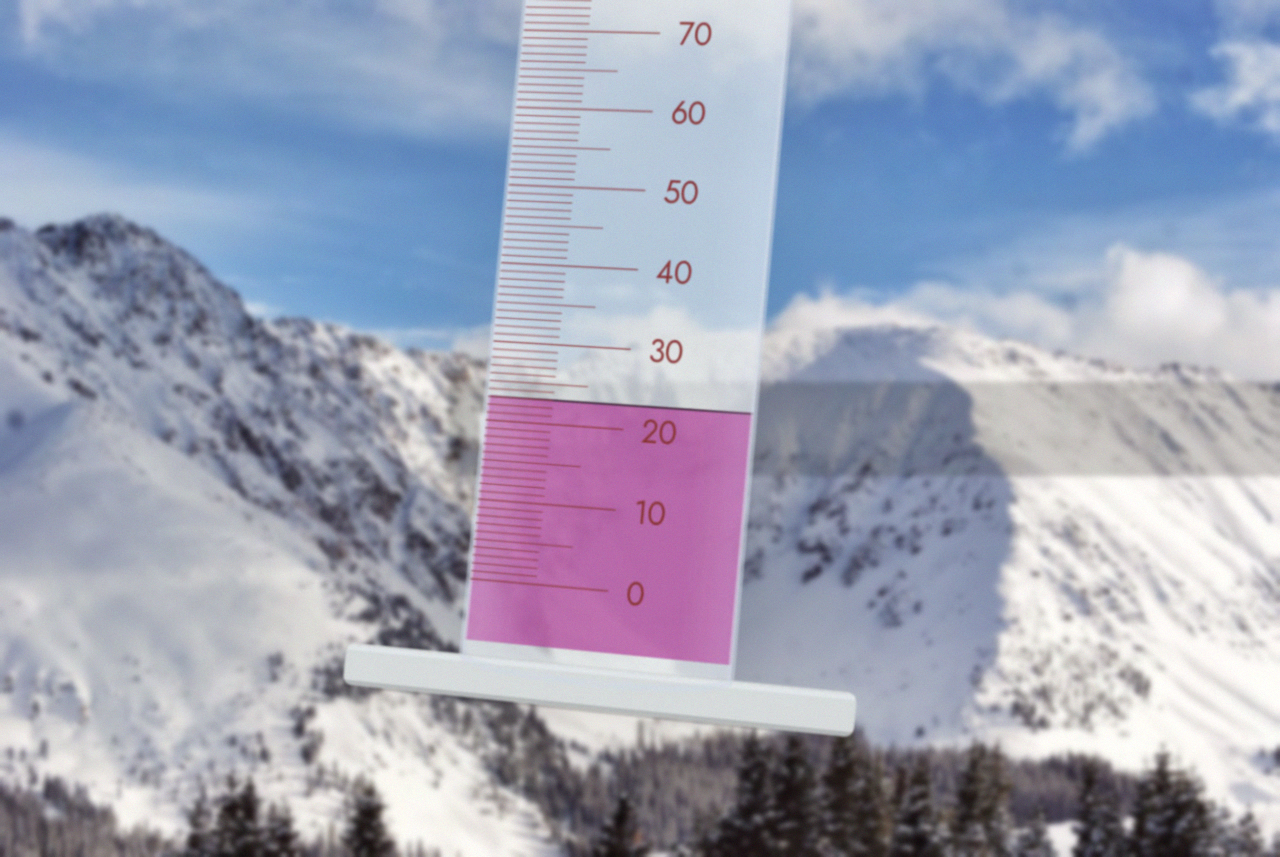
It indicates 23; mL
